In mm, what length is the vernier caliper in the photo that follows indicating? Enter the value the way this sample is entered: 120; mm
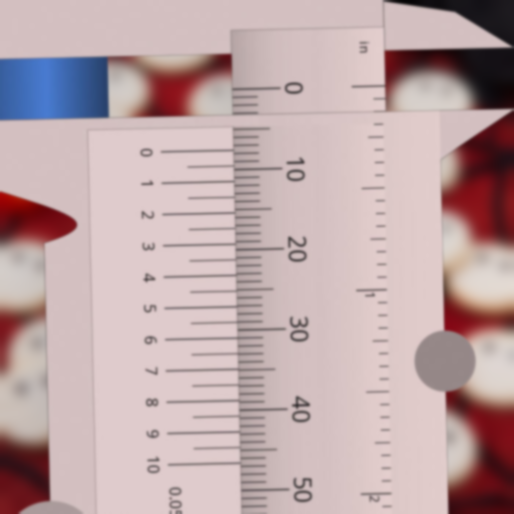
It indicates 7.6; mm
